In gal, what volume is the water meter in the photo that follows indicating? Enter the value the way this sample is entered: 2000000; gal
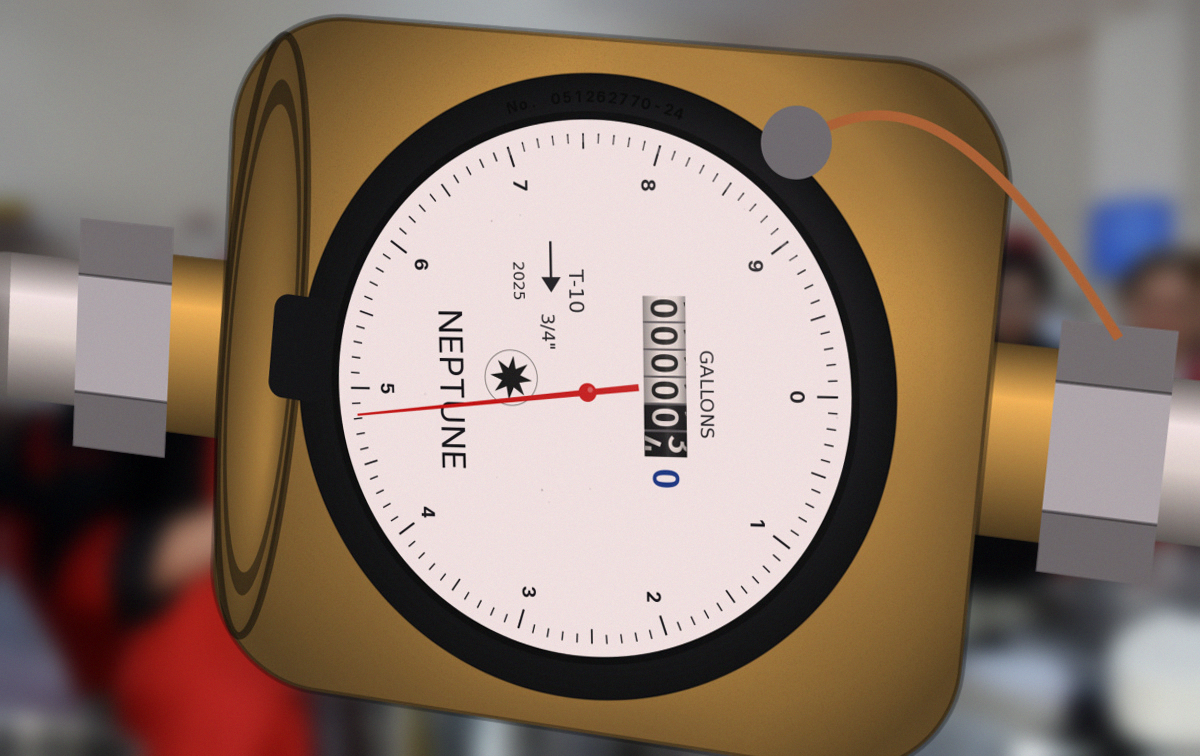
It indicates 34.8; gal
